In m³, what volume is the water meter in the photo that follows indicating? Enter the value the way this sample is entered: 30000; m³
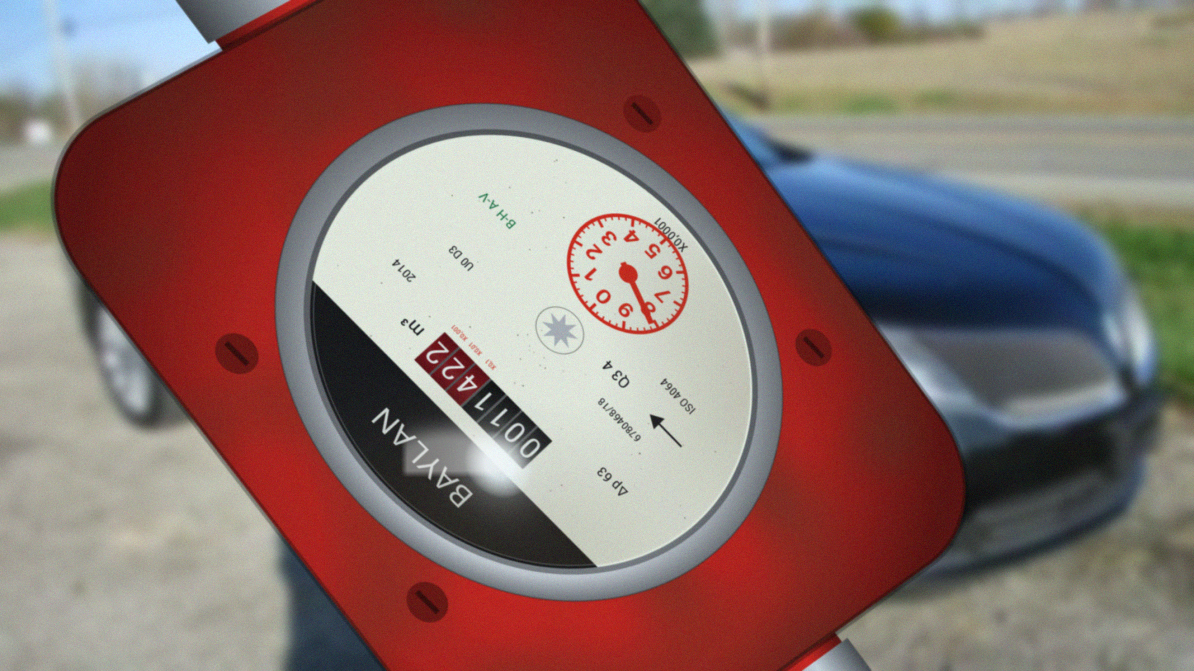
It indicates 11.4228; m³
